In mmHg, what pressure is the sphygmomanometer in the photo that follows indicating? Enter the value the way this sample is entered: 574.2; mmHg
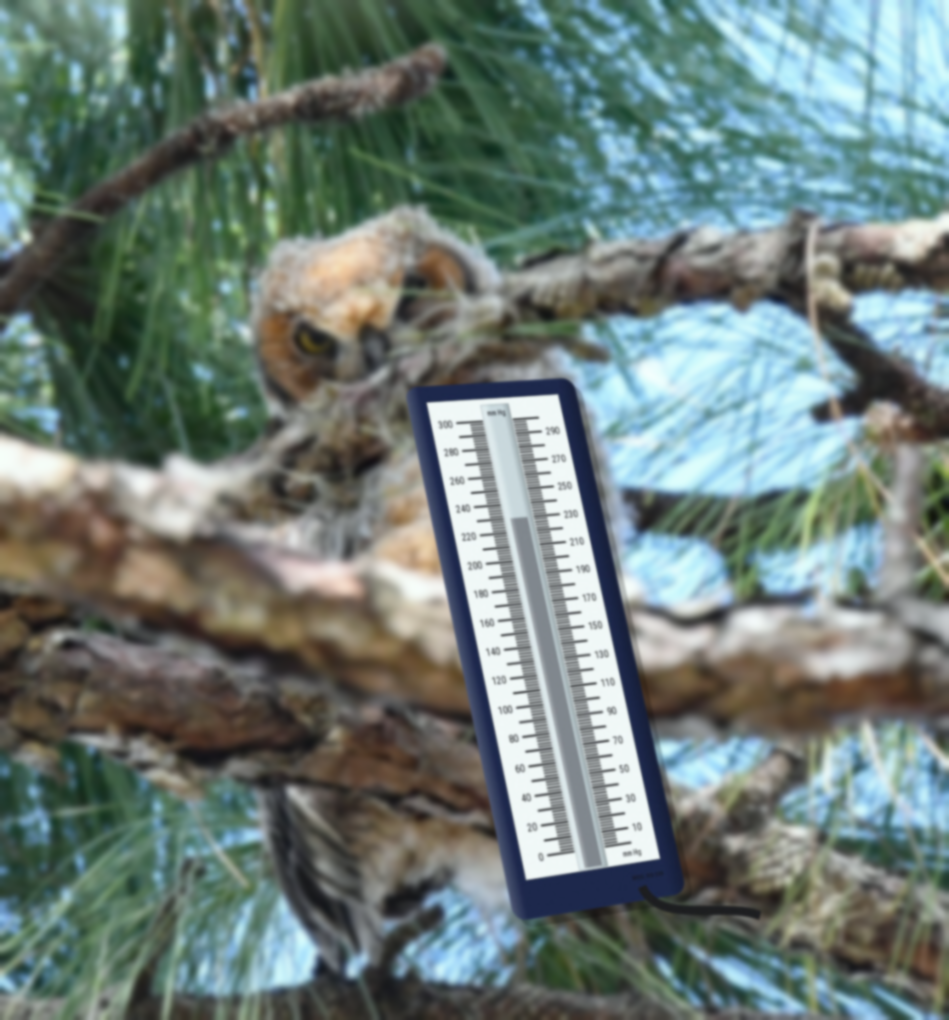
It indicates 230; mmHg
